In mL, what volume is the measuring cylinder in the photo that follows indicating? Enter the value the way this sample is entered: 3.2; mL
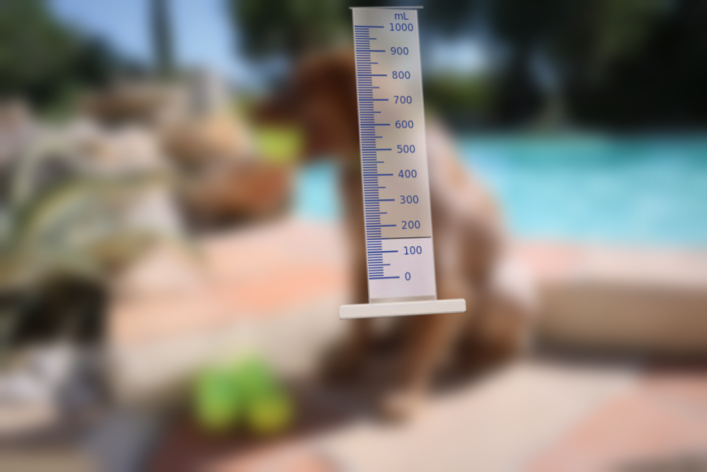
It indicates 150; mL
